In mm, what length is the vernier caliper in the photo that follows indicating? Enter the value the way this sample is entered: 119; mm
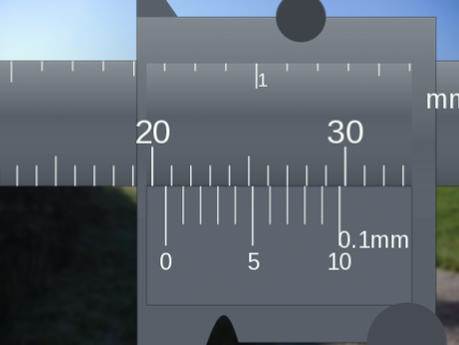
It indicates 20.7; mm
